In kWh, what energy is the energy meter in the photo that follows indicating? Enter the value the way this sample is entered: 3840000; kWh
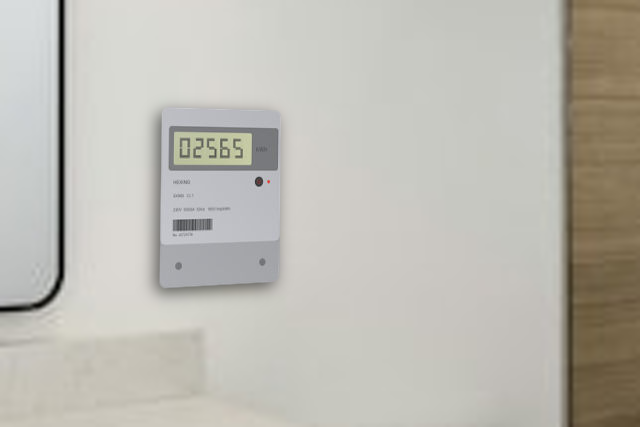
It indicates 2565; kWh
